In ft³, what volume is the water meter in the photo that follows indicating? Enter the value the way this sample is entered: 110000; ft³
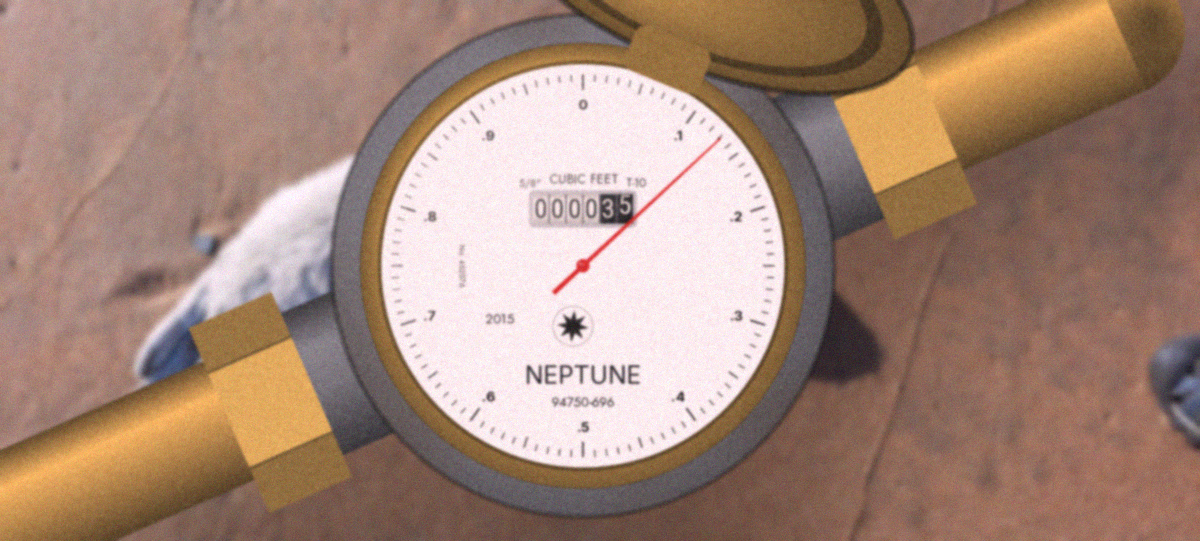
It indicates 35.13; ft³
